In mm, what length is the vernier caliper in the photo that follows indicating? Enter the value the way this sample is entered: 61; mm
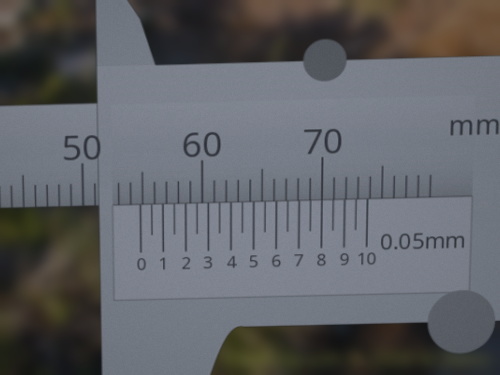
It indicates 54.8; mm
